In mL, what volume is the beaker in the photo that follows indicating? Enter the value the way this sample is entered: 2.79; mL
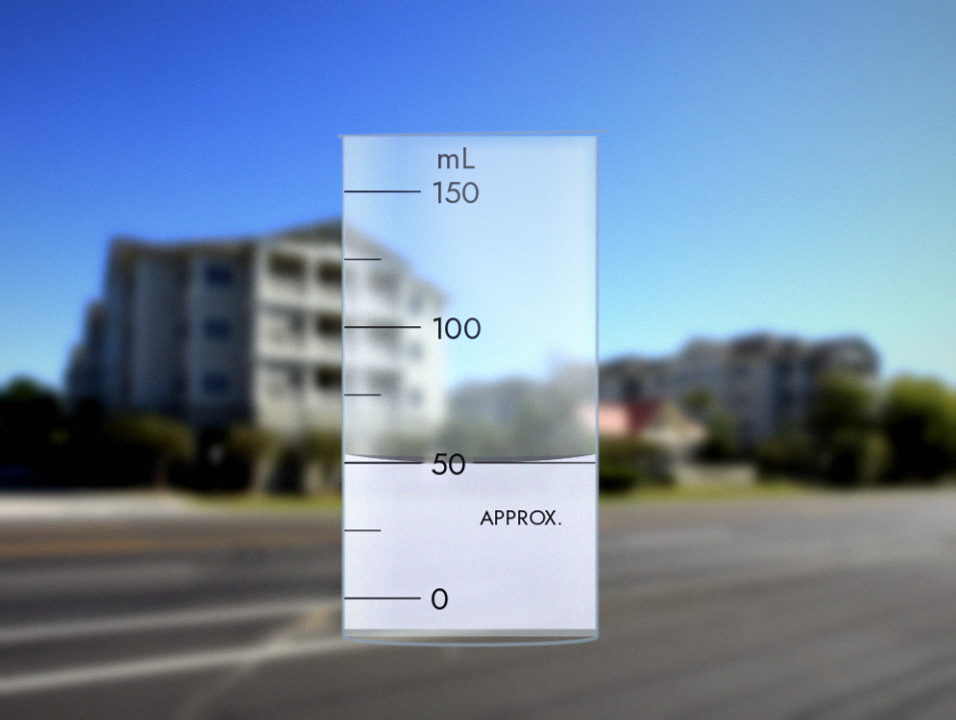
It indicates 50; mL
